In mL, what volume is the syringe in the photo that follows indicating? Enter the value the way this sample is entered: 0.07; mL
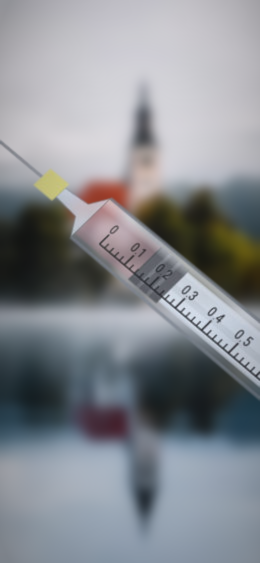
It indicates 0.14; mL
